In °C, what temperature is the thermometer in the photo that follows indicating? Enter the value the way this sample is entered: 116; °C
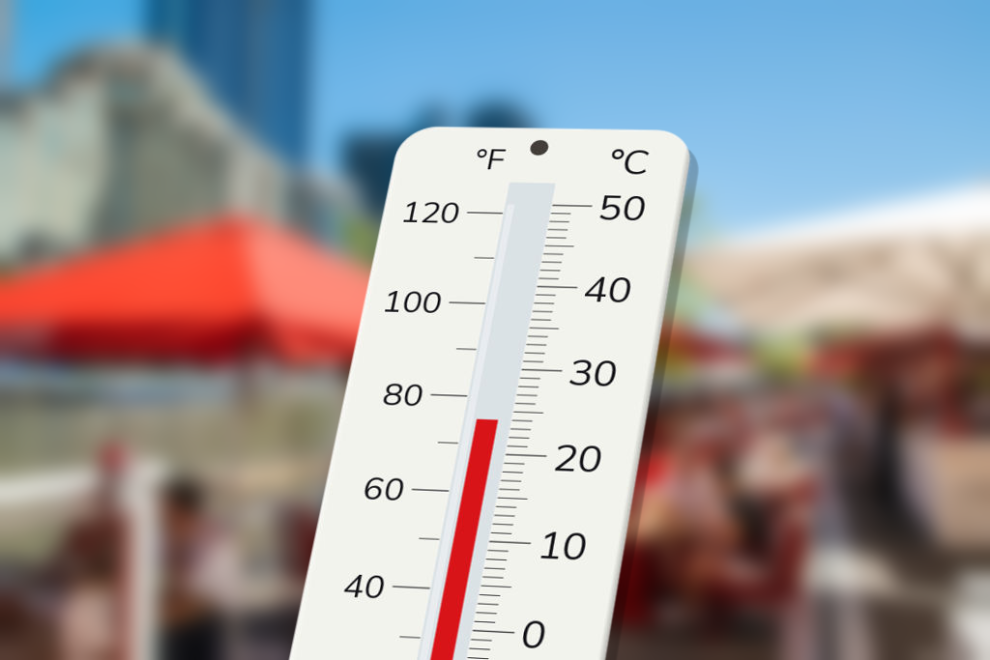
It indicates 24; °C
